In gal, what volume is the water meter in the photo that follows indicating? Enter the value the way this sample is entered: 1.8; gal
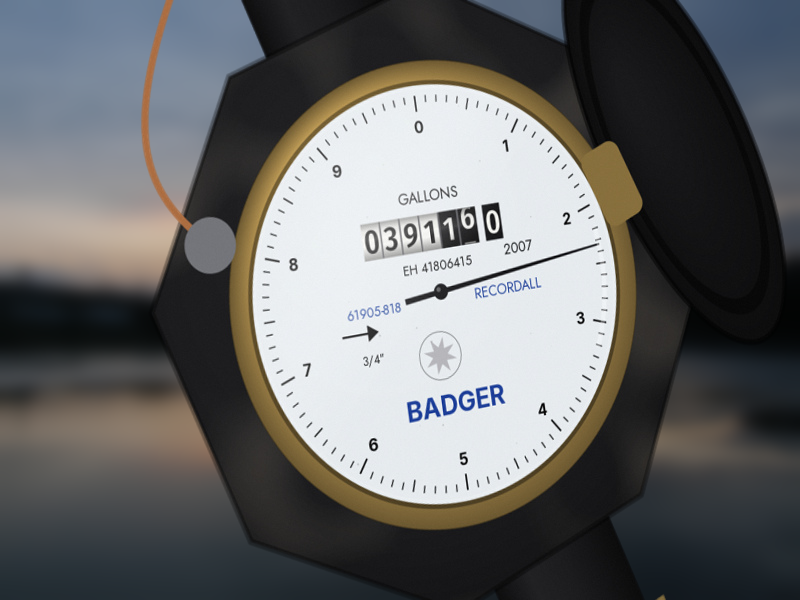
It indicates 391162.3; gal
